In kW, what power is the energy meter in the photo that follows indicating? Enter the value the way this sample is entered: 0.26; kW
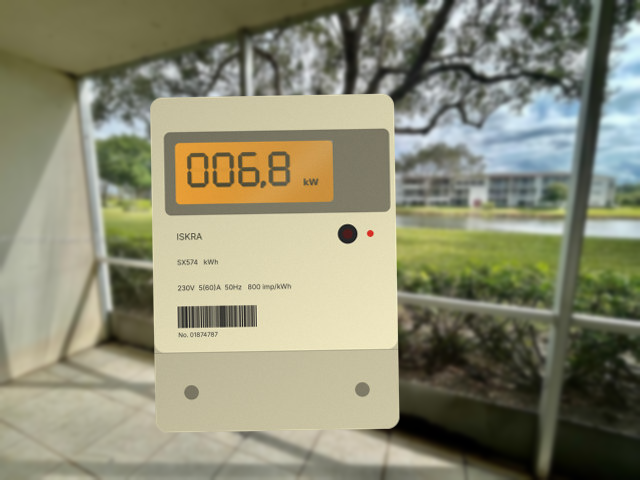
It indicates 6.8; kW
